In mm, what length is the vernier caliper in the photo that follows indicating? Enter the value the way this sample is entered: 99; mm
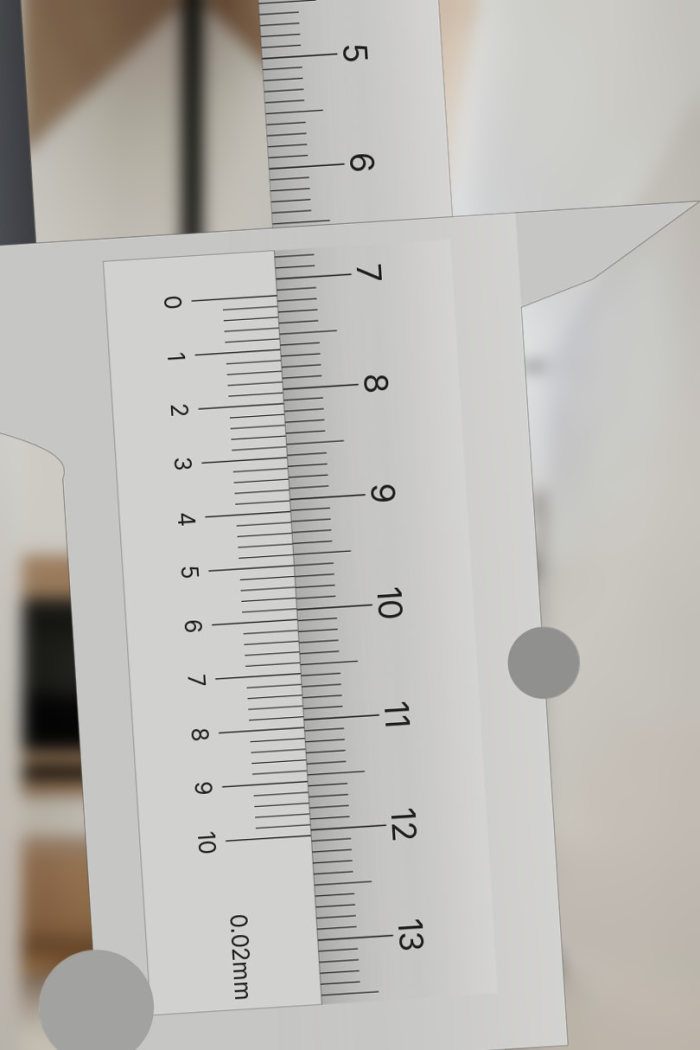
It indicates 71.5; mm
